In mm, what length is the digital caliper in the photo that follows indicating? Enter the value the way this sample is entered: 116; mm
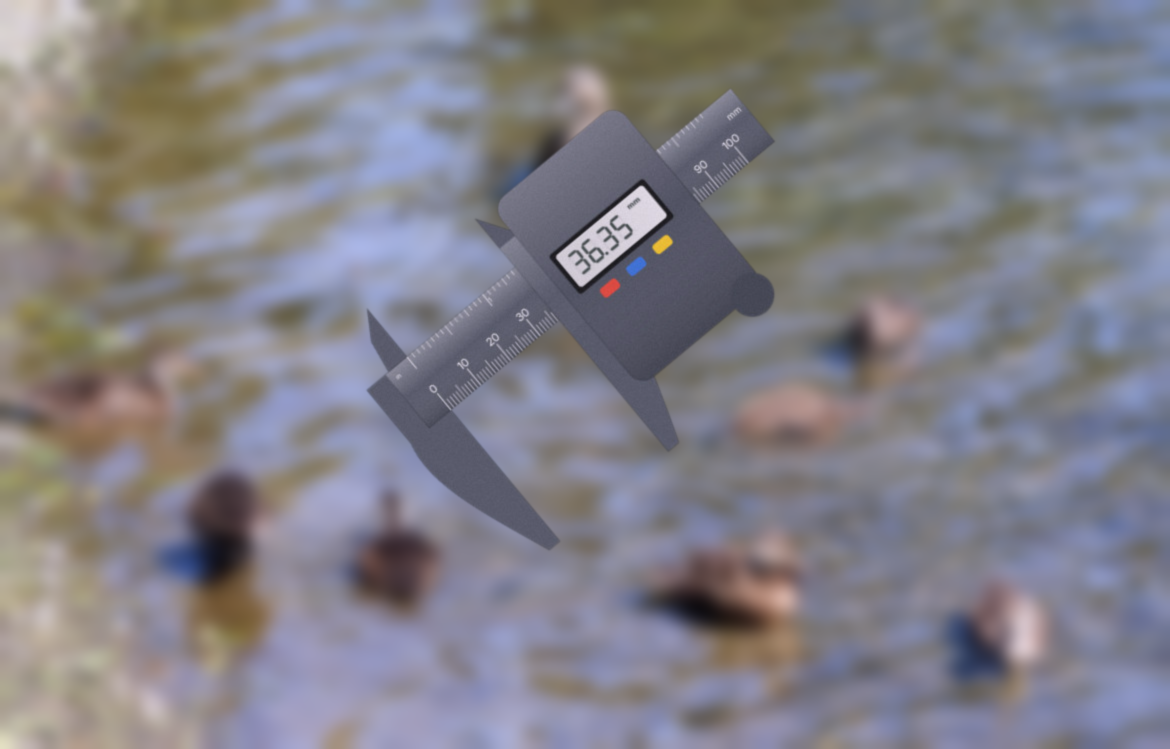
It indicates 36.35; mm
